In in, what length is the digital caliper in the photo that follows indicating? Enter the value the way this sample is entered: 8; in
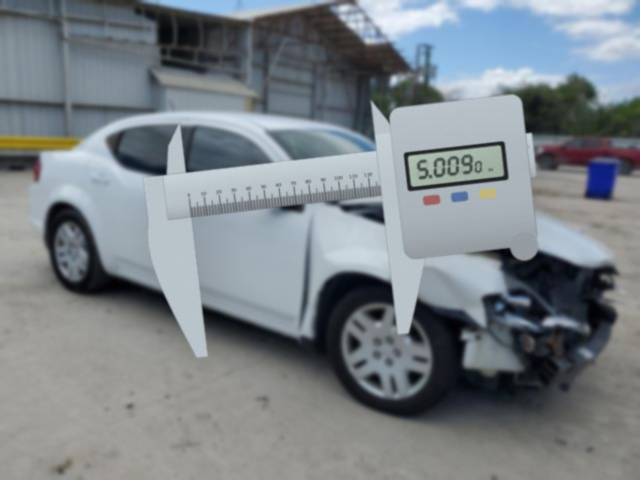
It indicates 5.0090; in
